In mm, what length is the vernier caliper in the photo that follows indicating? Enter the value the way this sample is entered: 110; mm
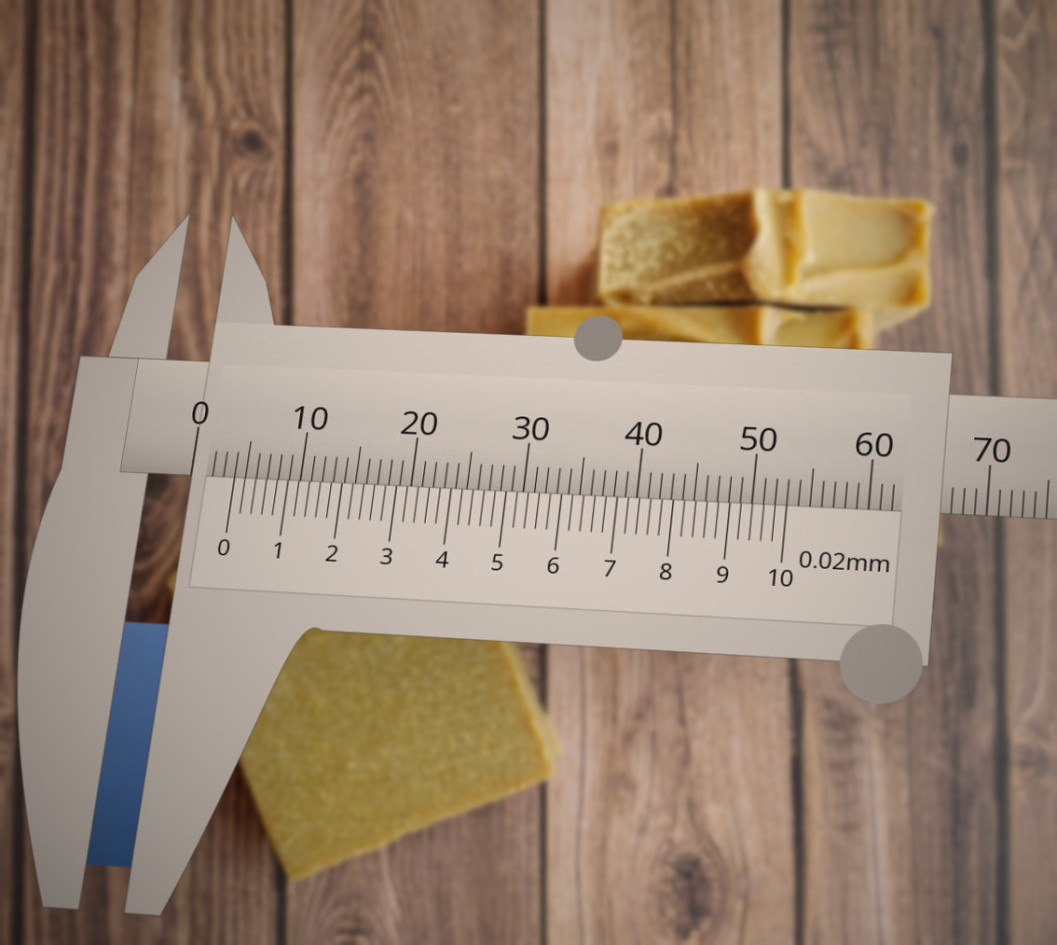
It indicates 4.0; mm
